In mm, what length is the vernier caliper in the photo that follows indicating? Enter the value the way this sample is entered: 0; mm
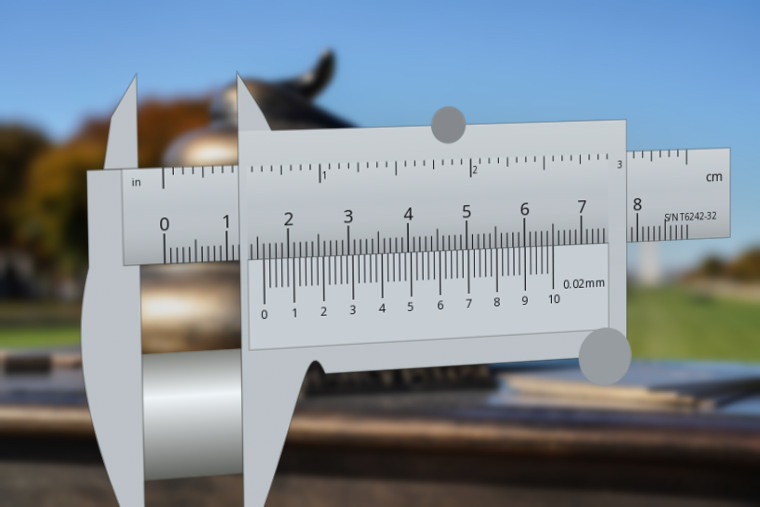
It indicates 16.0; mm
